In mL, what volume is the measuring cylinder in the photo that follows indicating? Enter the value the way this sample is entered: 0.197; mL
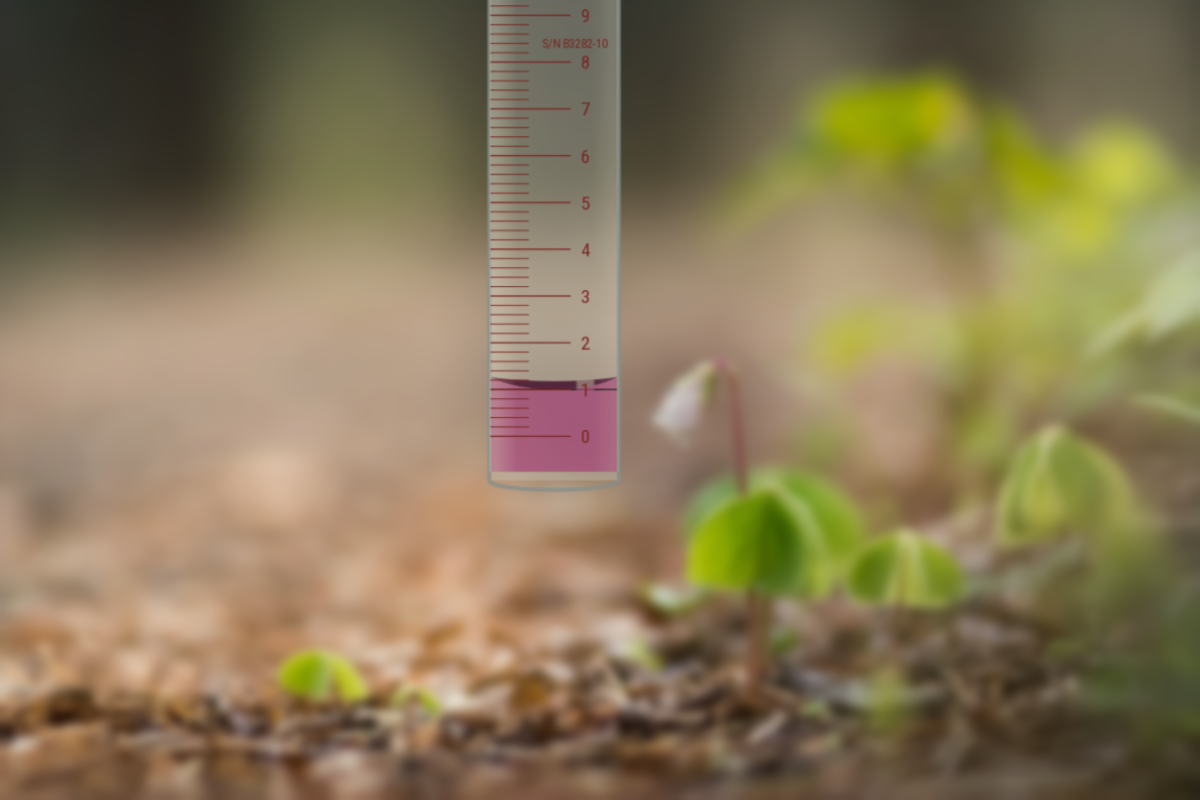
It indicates 1; mL
